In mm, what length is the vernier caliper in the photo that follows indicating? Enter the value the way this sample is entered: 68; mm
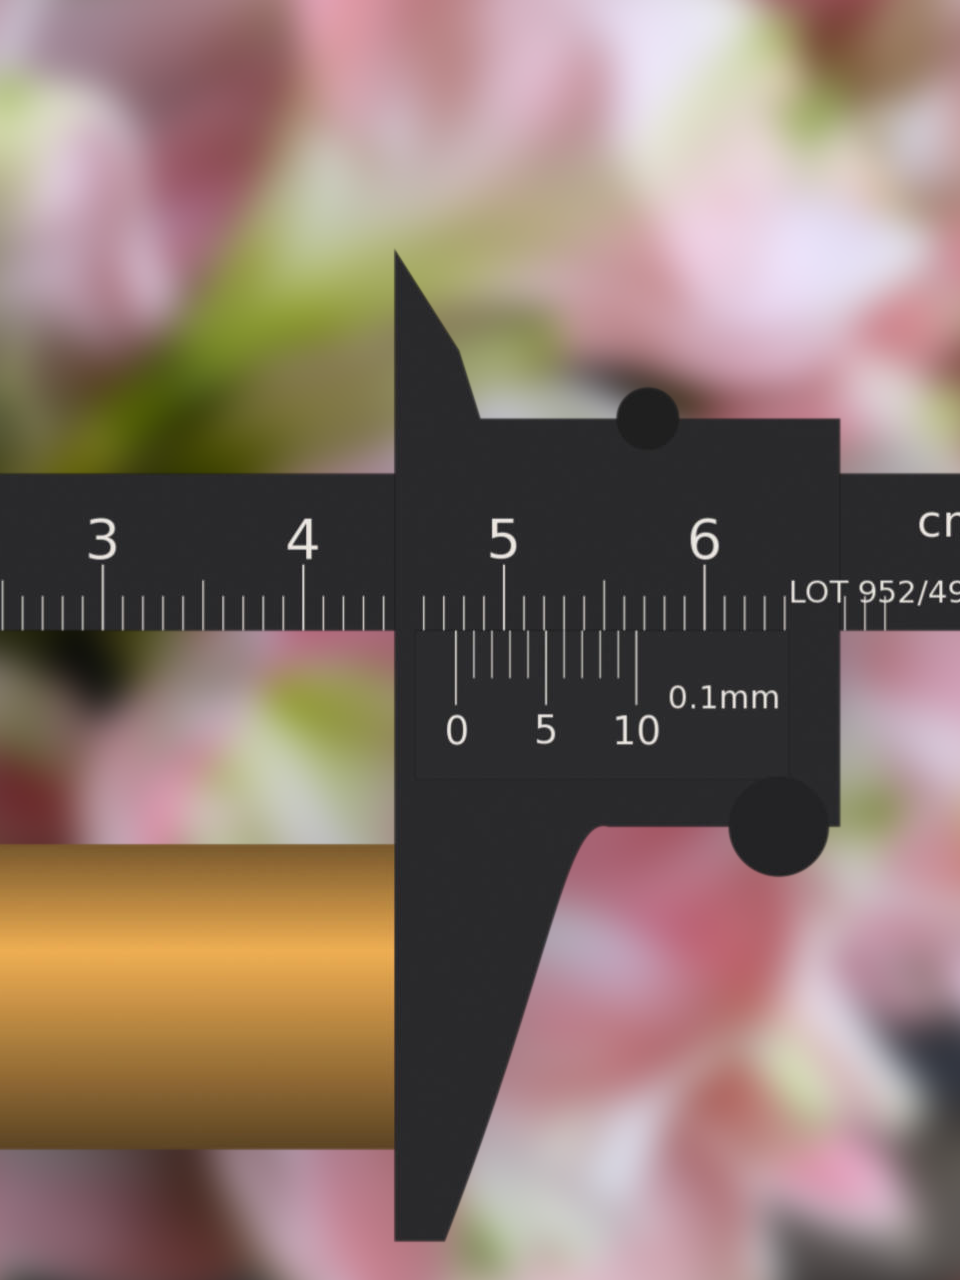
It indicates 47.6; mm
